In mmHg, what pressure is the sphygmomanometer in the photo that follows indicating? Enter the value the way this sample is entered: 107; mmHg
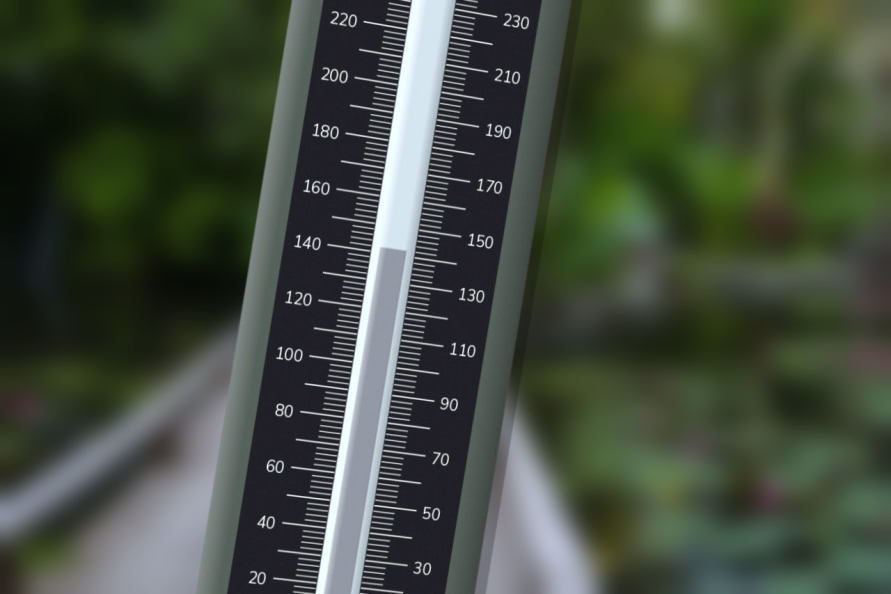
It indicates 142; mmHg
